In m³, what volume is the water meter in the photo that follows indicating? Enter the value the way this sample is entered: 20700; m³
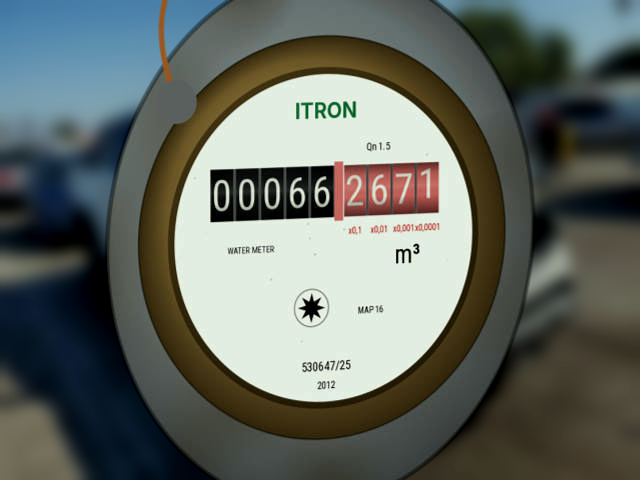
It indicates 66.2671; m³
